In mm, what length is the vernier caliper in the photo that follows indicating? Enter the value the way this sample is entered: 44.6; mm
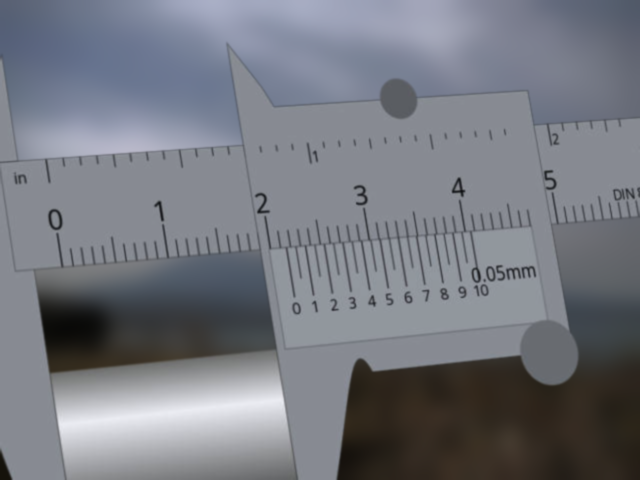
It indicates 21.6; mm
